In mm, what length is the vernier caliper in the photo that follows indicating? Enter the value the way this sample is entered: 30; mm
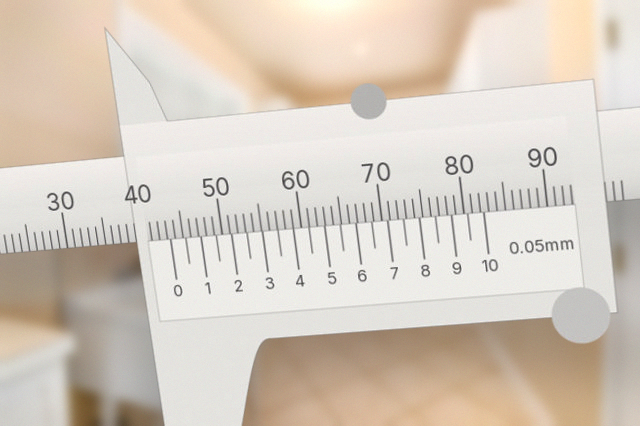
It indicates 43.4; mm
